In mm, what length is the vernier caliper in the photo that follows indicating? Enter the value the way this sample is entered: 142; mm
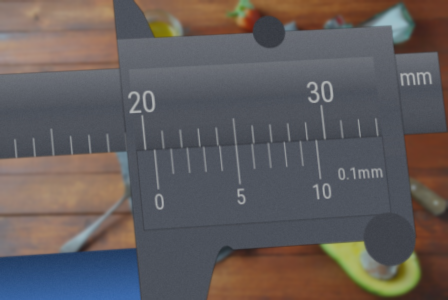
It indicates 20.5; mm
